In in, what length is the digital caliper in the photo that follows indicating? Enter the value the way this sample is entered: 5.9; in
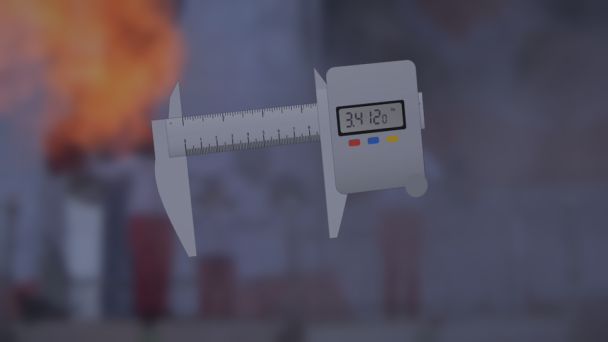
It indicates 3.4120; in
